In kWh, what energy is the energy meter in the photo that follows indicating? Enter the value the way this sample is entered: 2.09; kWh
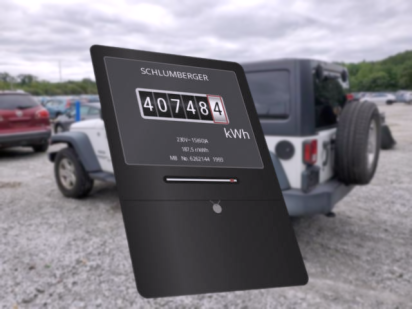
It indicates 40748.4; kWh
